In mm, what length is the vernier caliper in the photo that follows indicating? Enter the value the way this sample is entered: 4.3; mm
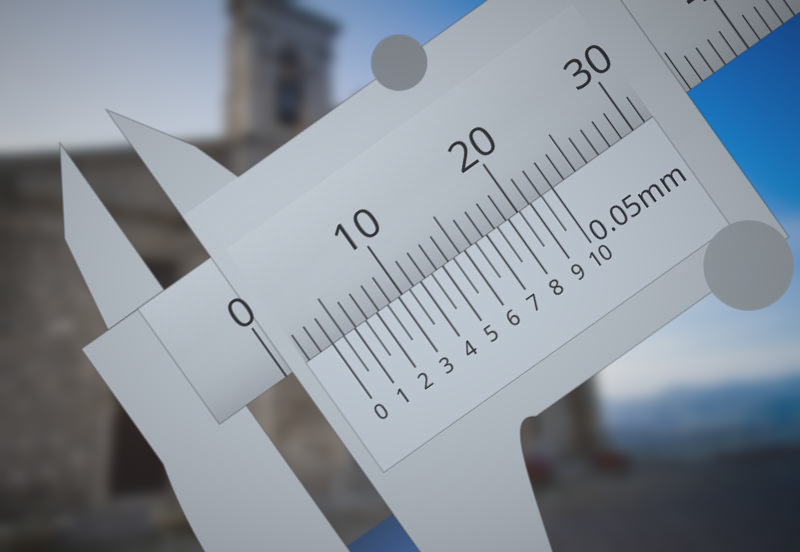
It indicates 4.0; mm
